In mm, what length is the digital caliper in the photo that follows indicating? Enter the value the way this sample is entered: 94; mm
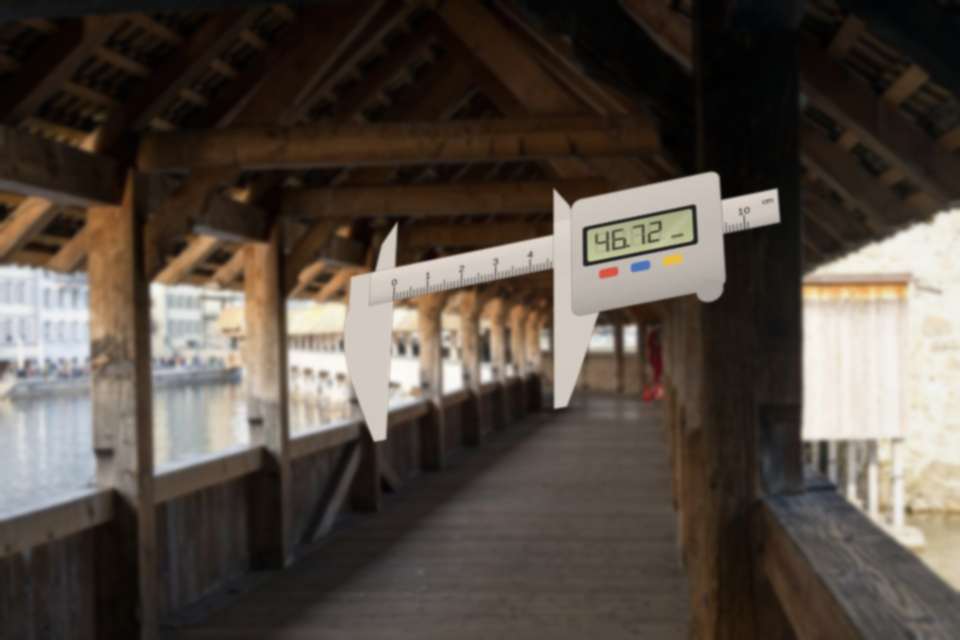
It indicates 46.72; mm
